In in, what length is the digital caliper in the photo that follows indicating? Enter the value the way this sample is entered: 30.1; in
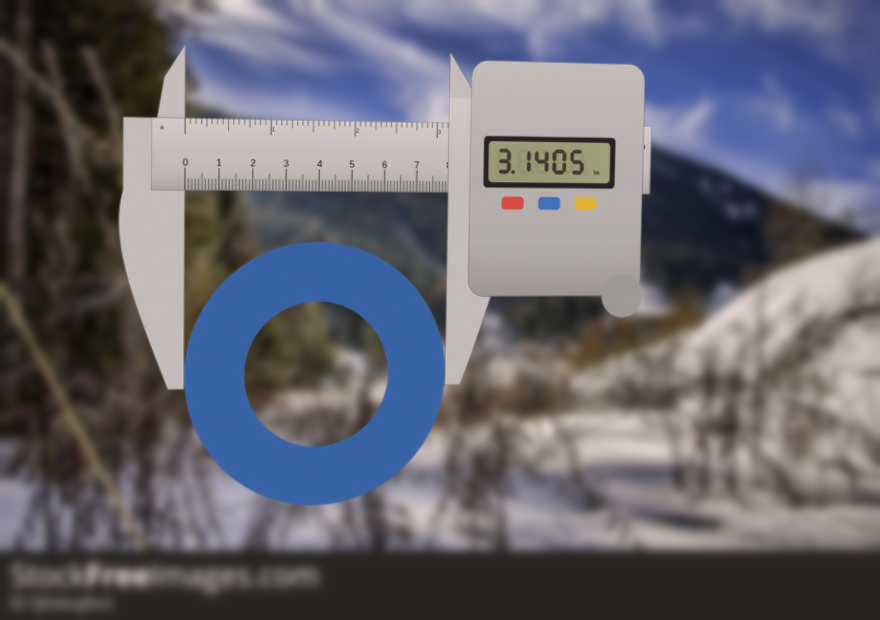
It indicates 3.1405; in
